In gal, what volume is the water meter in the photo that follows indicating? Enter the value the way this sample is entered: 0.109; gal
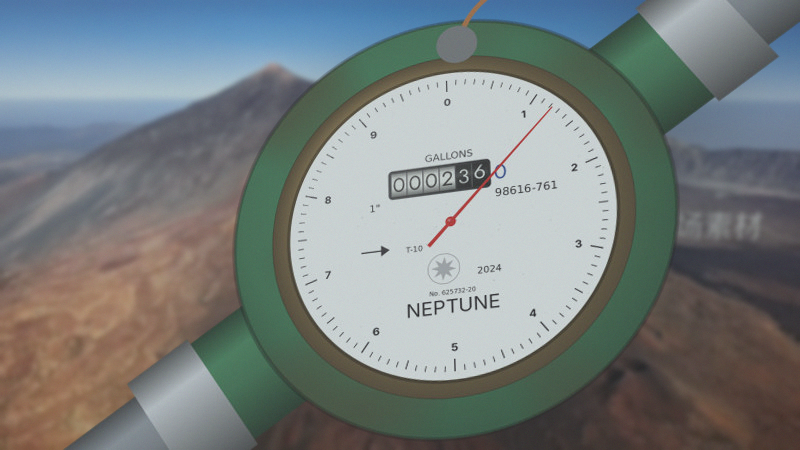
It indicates 2361.2; gal
